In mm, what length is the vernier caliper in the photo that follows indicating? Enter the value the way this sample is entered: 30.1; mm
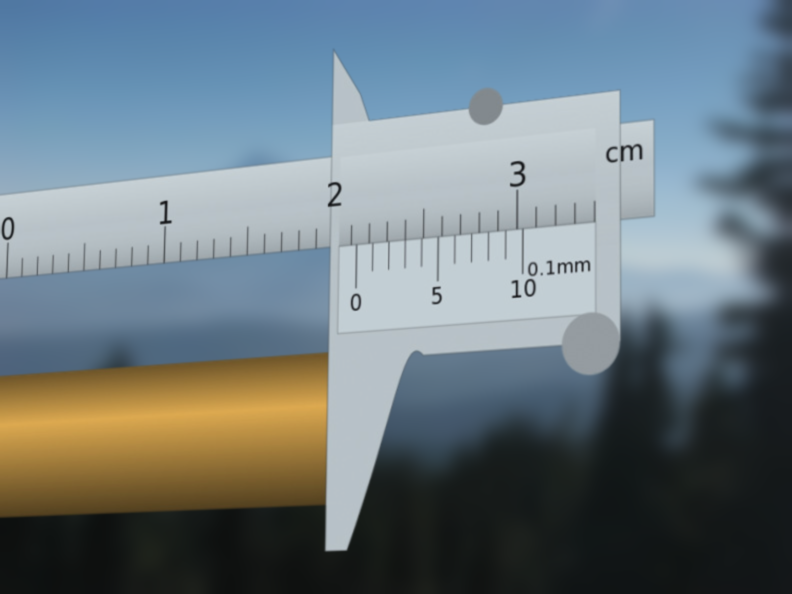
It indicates 21.3; mm
